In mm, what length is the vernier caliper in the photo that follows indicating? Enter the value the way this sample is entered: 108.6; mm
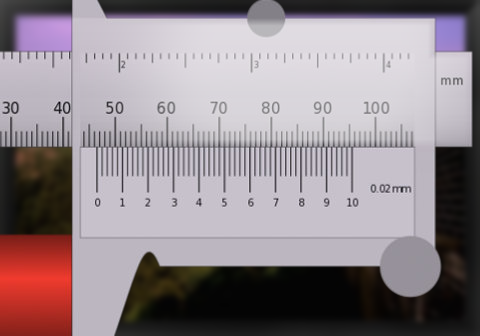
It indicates 46.5; mm
